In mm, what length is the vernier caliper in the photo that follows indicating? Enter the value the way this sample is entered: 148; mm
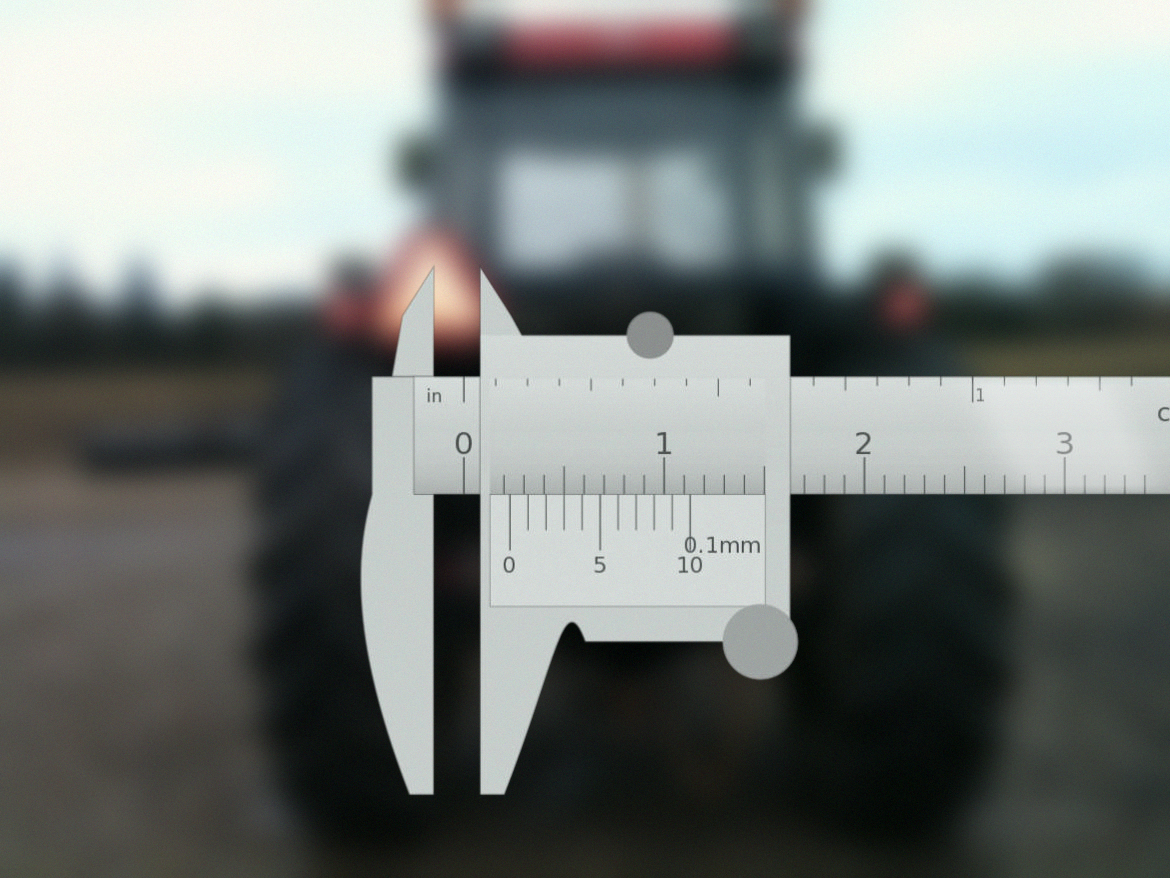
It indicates 2.3; mm
